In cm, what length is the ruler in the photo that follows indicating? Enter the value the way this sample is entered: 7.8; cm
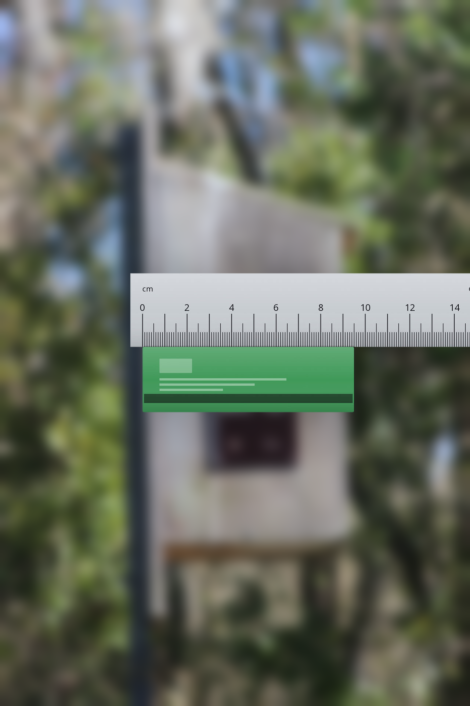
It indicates 9.5; cm
